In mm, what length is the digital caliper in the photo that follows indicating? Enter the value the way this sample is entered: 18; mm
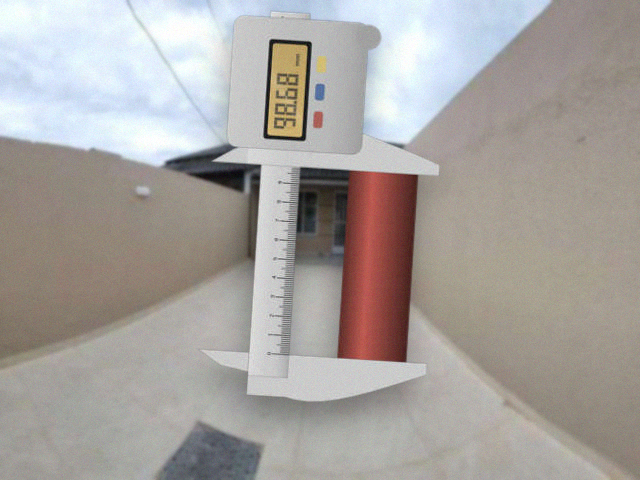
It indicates 98.68; mm
